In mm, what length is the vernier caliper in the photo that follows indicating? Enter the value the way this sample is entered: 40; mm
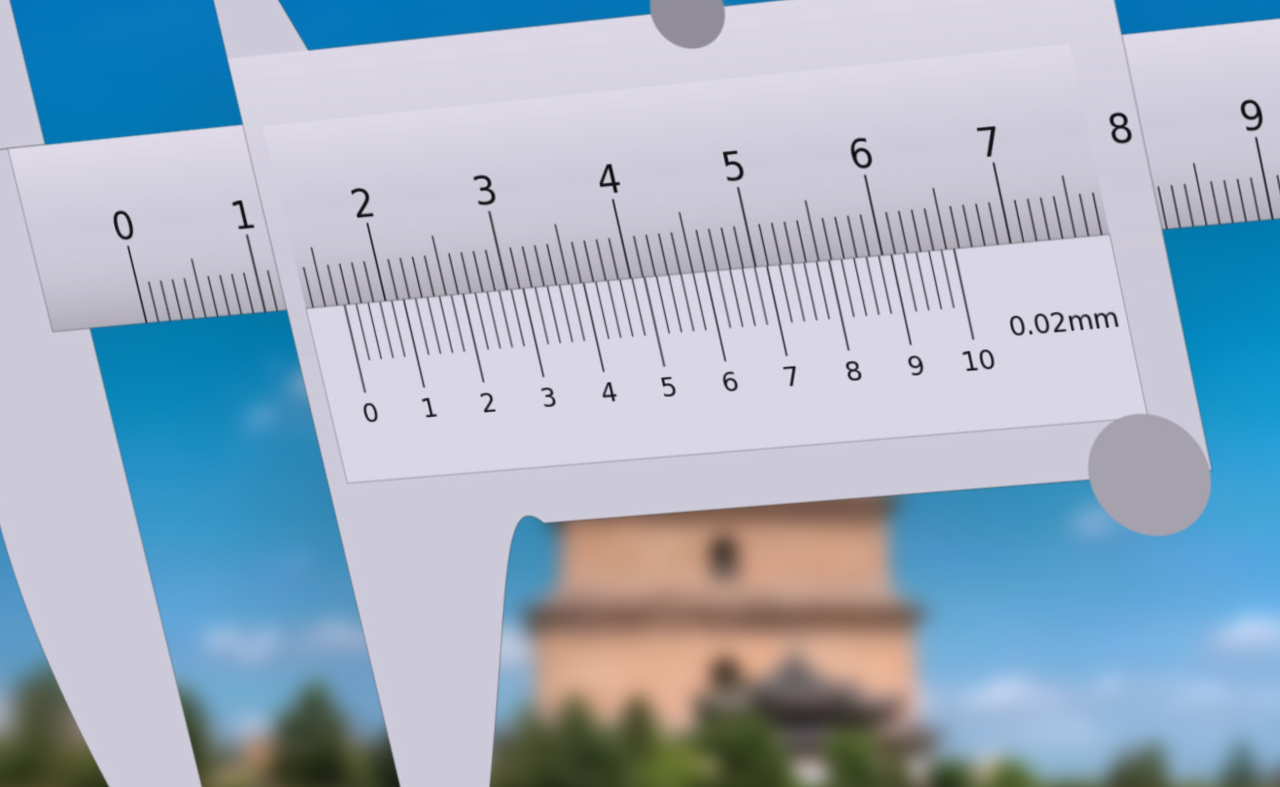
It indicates 16.6; mm
